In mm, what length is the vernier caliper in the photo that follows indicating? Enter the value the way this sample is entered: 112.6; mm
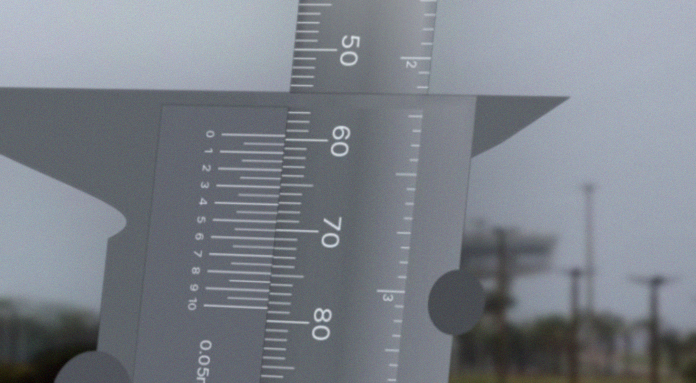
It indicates 59.6; mm
